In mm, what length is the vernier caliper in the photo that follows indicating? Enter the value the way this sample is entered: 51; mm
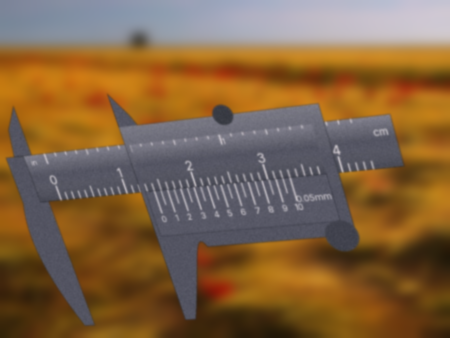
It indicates 14.0; mm
